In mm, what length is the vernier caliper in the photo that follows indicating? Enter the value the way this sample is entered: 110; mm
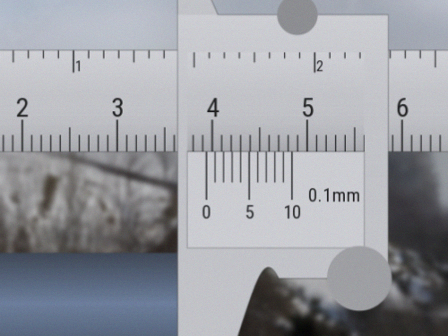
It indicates 39.4; mm
